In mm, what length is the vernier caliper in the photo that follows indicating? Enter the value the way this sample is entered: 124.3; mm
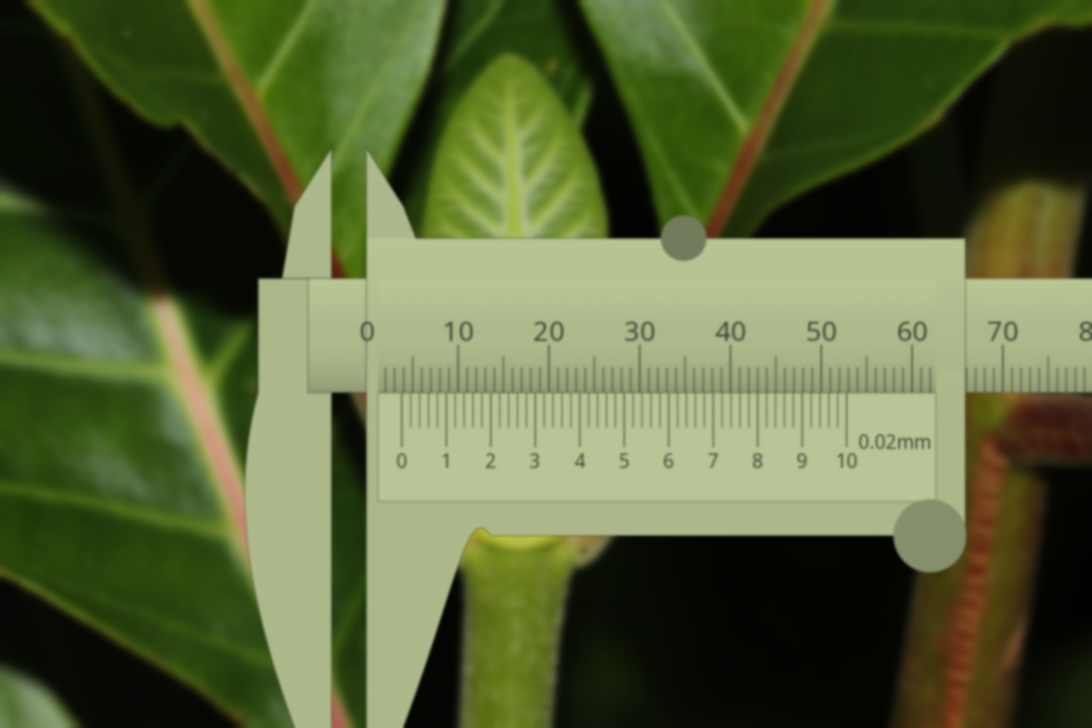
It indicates 3.8; mm
